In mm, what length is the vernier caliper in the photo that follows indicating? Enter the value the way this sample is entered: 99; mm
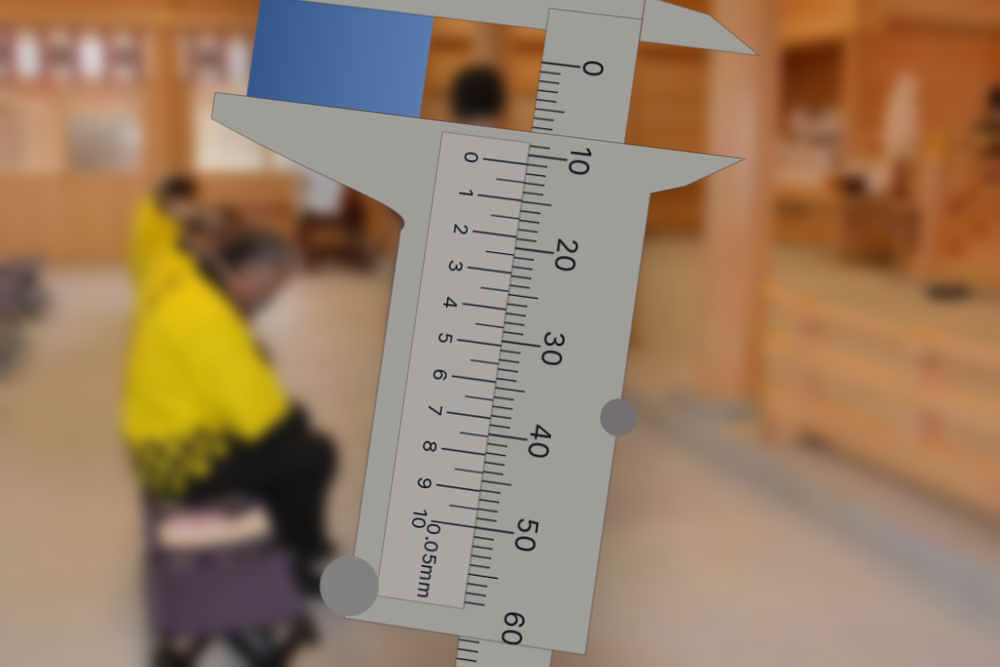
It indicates 11.0; mm
